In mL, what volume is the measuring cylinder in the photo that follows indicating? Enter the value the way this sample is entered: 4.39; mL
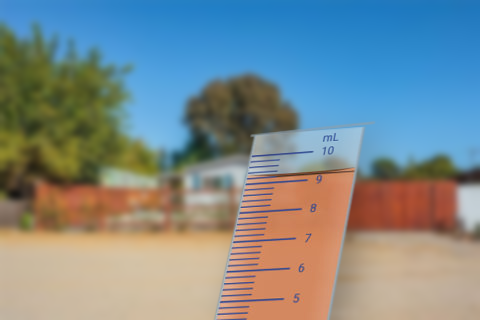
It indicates 9.2; mL
